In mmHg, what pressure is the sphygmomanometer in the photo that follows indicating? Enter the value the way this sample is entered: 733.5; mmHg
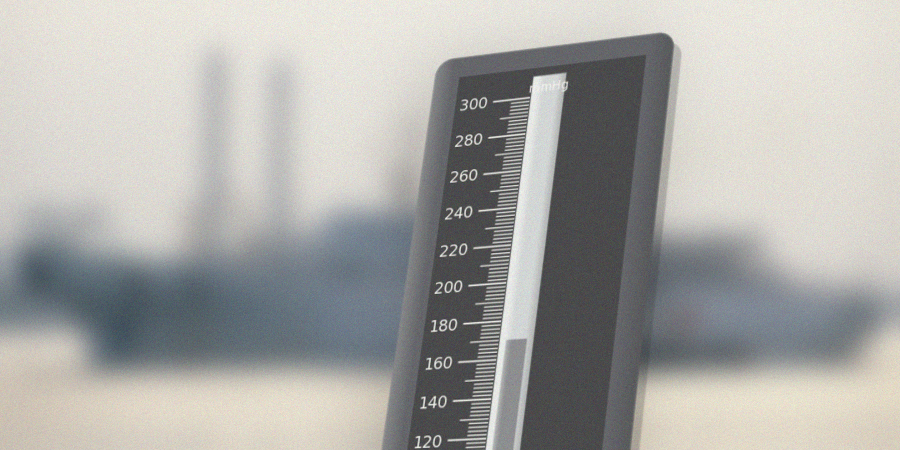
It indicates 170; mmHg
